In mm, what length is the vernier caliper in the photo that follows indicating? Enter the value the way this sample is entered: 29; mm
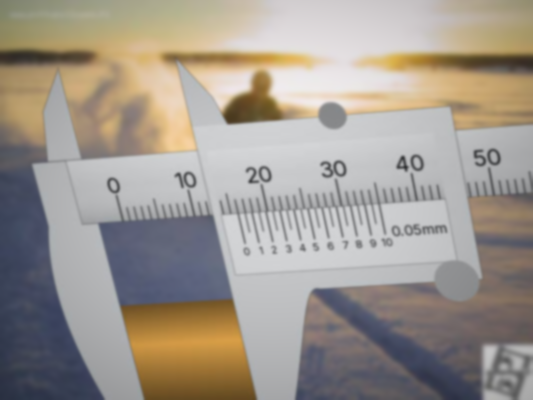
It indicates 16.0; mm
